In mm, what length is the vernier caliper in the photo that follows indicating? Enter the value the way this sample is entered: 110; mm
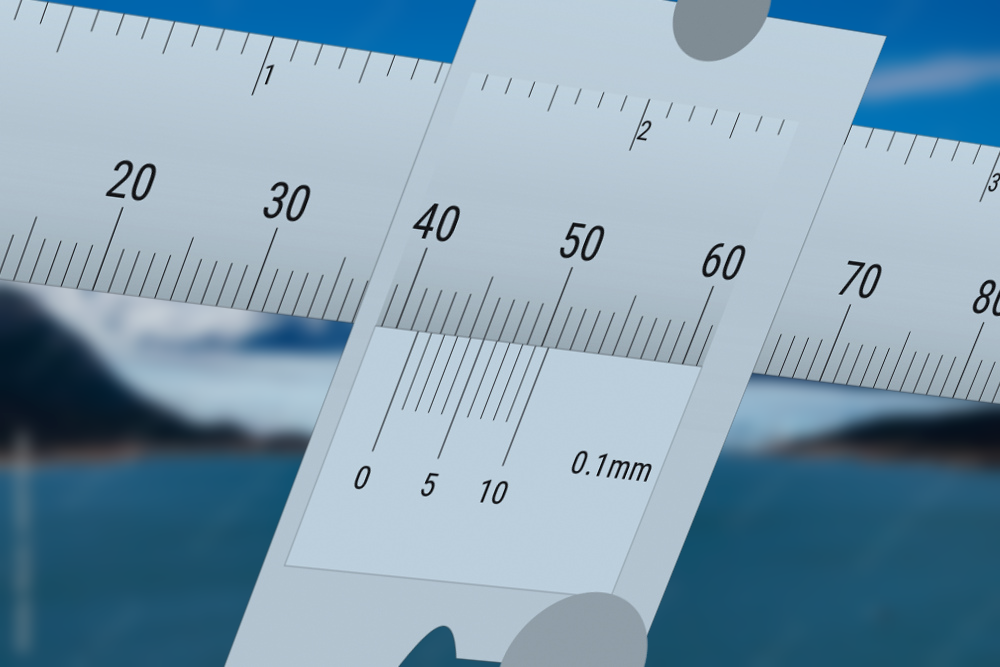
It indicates 41.5; mm
